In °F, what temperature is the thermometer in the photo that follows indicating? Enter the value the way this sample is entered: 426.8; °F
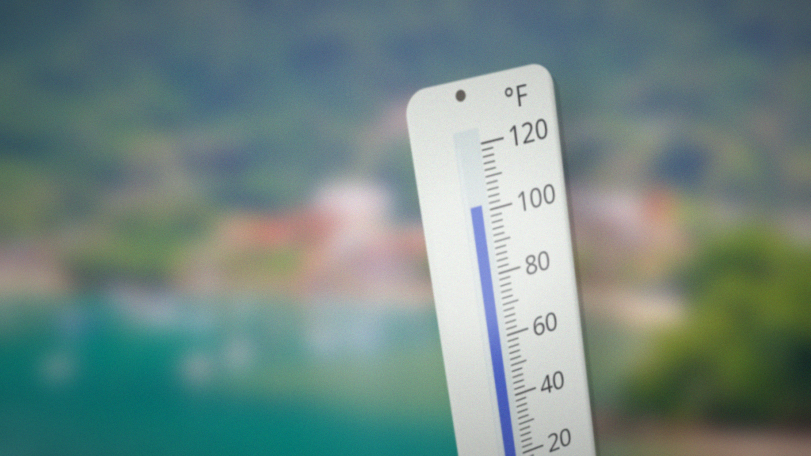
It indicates 102; °F
